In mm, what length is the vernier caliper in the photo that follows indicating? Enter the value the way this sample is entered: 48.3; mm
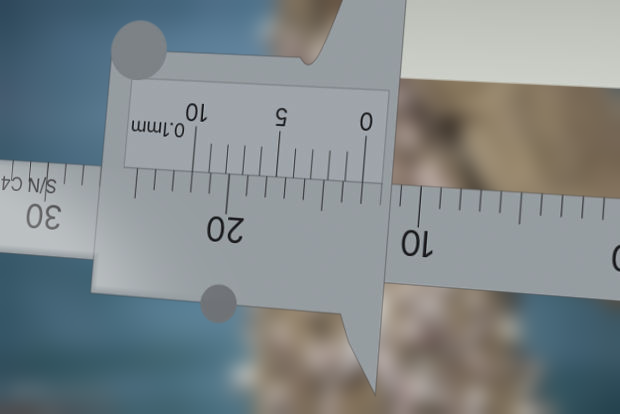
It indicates 13.0; mm
